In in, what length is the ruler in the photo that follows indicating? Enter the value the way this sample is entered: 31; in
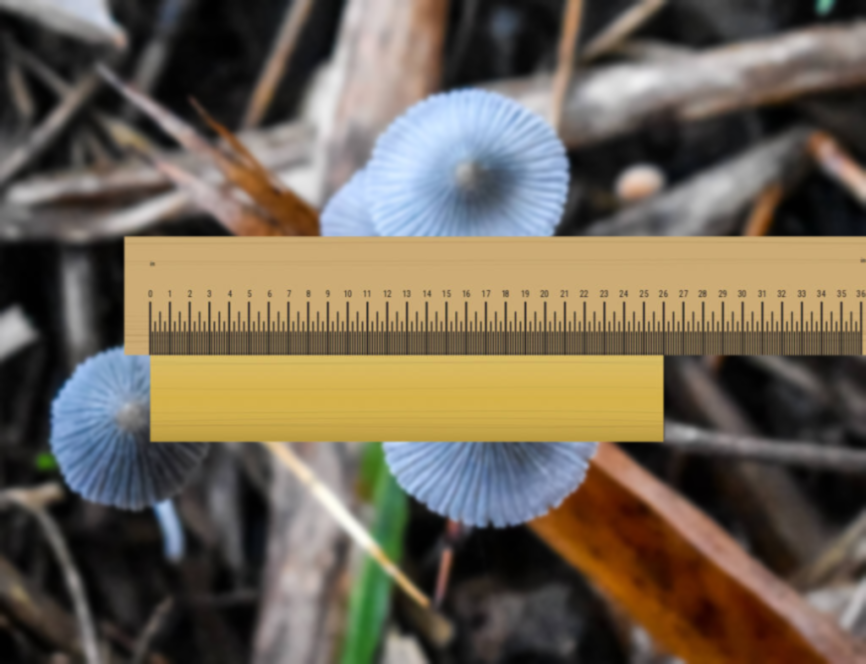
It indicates 26; in
